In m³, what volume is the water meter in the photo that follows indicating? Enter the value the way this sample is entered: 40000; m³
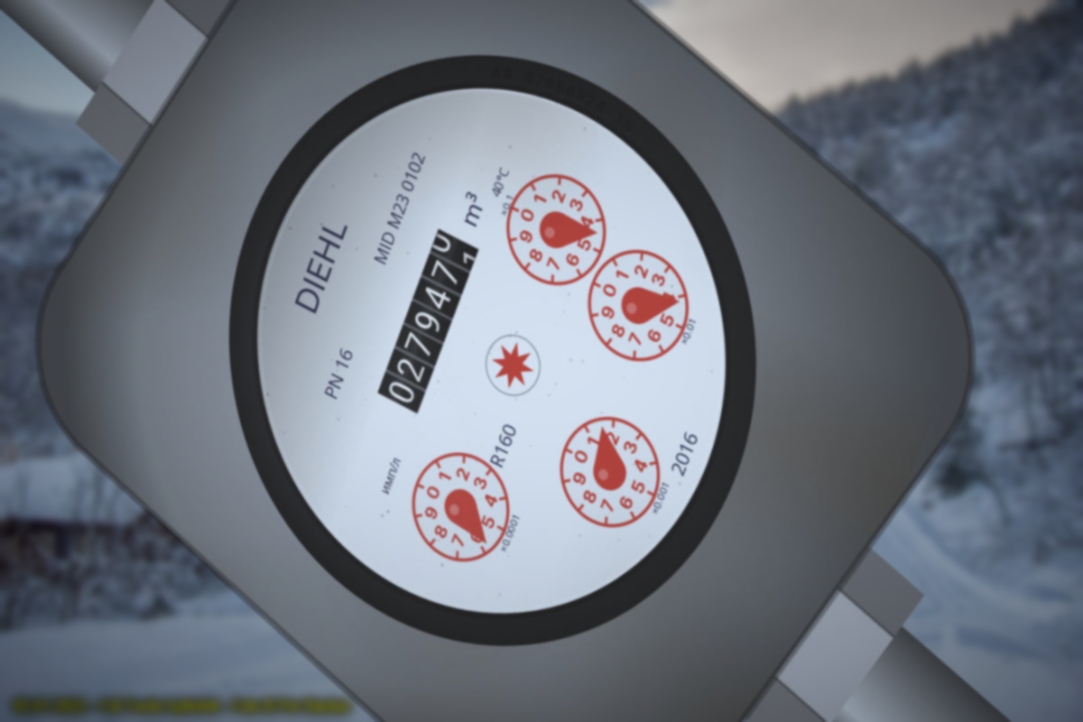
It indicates 279470.4415; m³
